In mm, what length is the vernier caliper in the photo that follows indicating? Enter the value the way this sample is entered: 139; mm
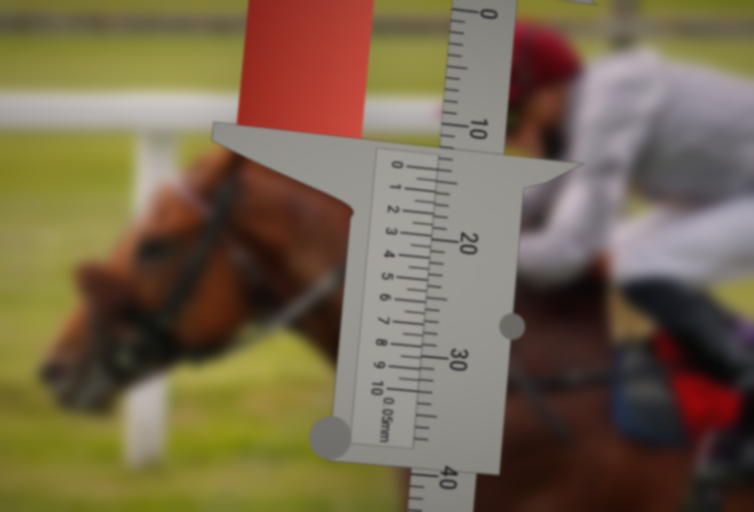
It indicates 14.0; mm
